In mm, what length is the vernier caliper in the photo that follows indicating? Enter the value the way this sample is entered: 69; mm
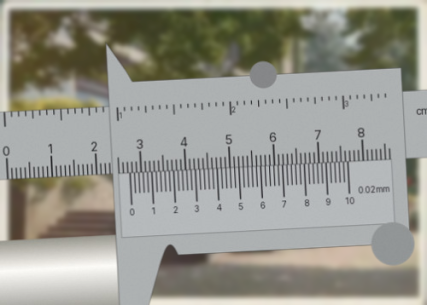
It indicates 27.5; mm
